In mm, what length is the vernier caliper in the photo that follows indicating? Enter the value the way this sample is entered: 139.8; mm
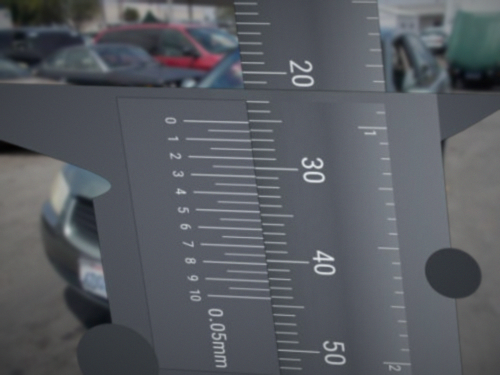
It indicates 25.2; mm
